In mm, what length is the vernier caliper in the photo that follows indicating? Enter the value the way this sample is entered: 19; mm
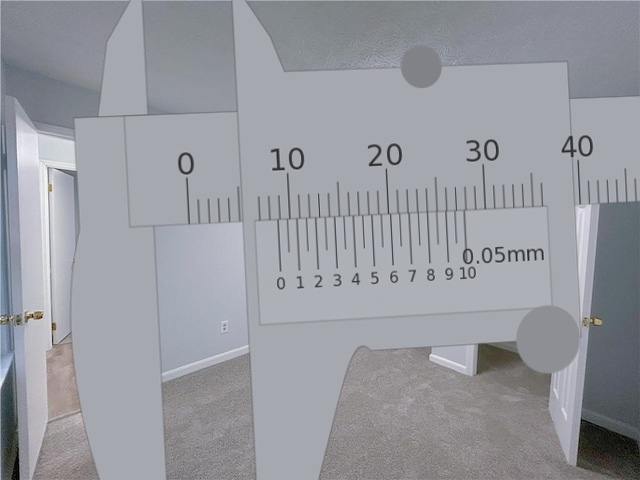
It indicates 8.8; mm
